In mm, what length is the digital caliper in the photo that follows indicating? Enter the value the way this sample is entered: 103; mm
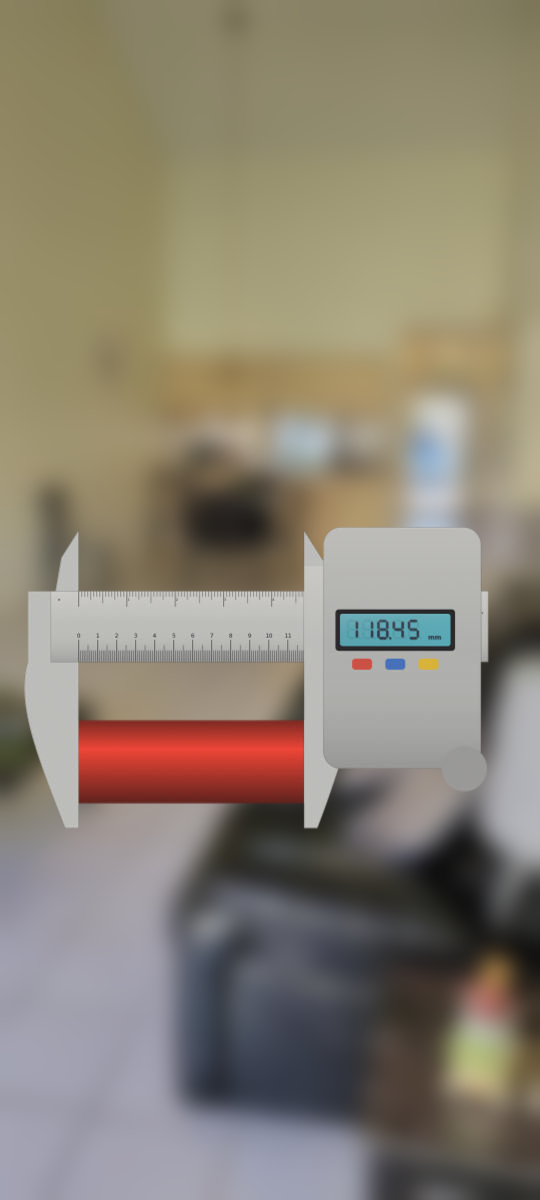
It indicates 118.45; mm
